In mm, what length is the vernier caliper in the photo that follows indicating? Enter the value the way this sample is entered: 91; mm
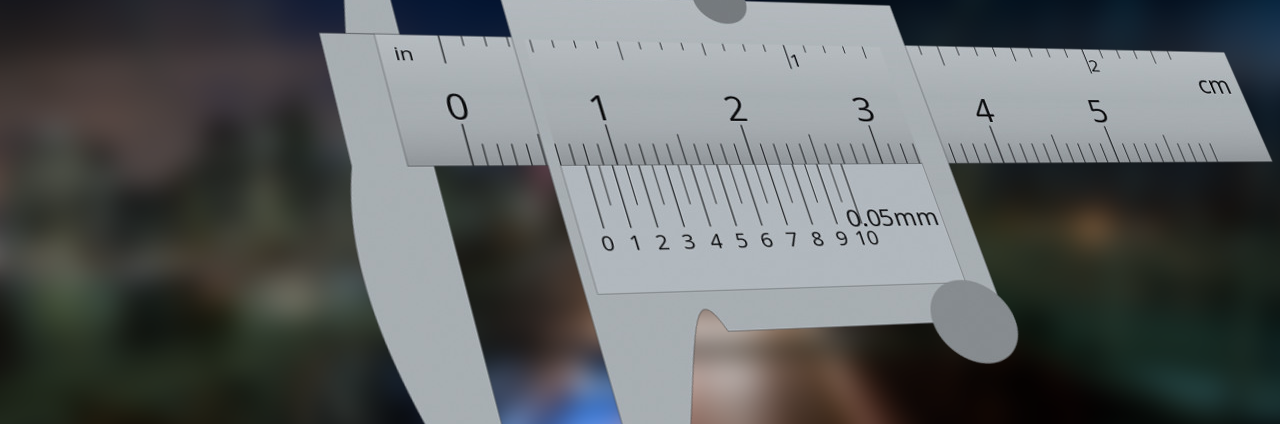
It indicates 7.7; mm
